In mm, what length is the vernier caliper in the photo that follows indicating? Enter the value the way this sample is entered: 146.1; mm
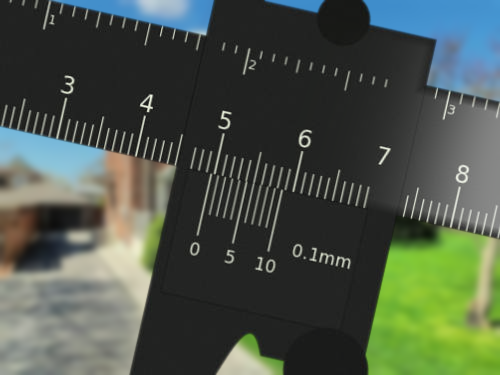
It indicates 49.6; mm
